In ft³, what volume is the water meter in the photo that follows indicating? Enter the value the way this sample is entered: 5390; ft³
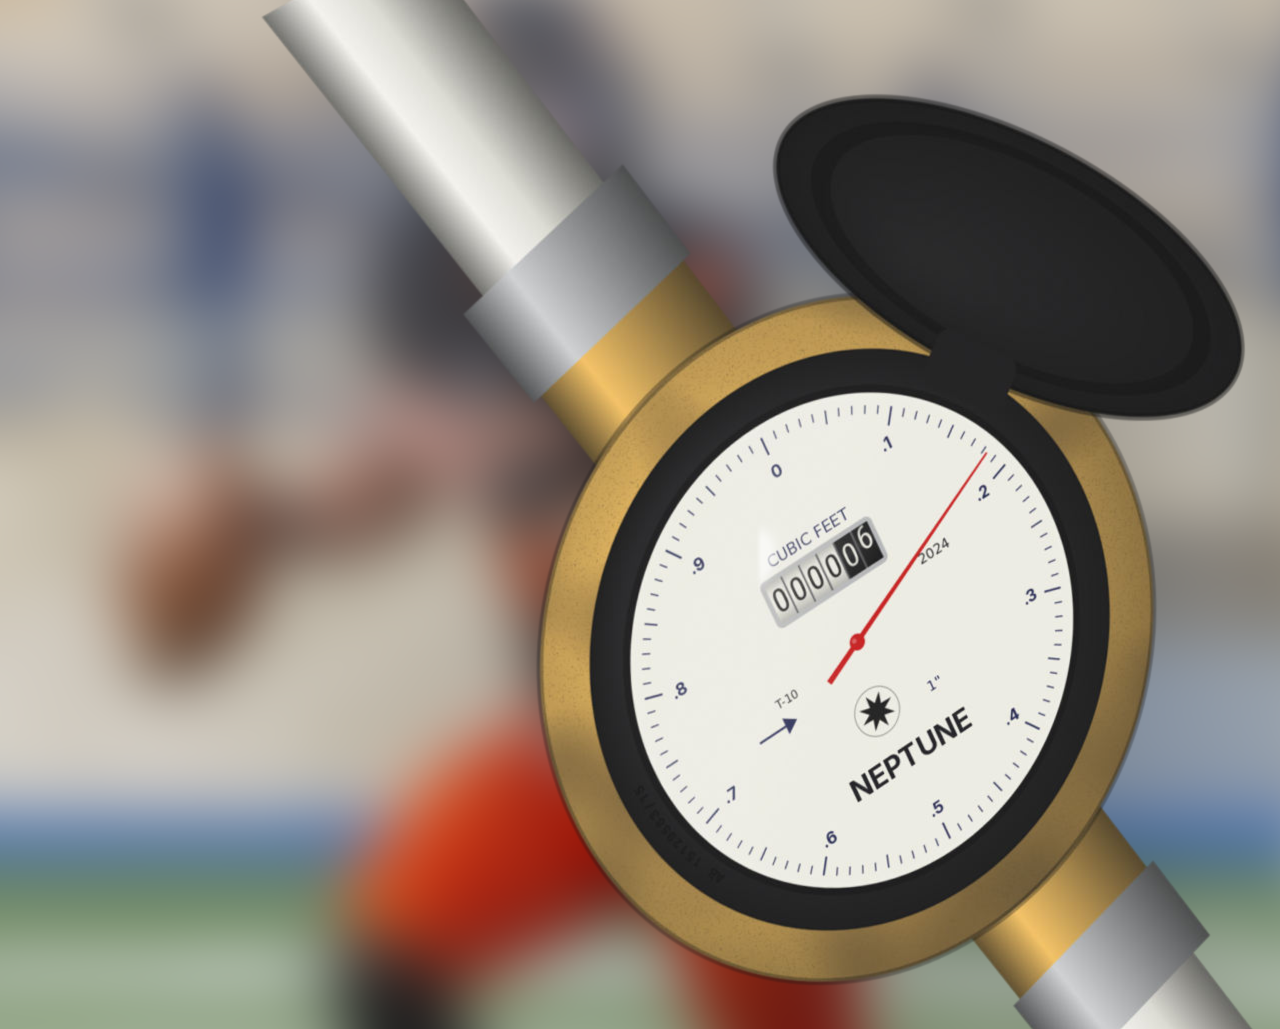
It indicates 6.18; ft³
